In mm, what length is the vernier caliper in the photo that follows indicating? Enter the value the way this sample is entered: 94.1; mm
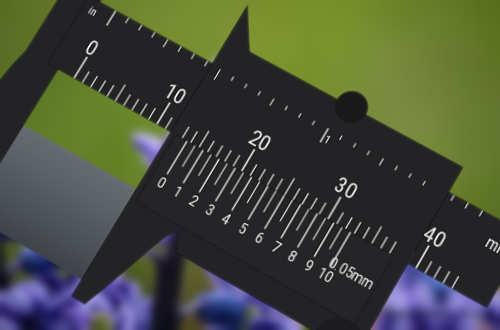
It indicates 13.6; mm
